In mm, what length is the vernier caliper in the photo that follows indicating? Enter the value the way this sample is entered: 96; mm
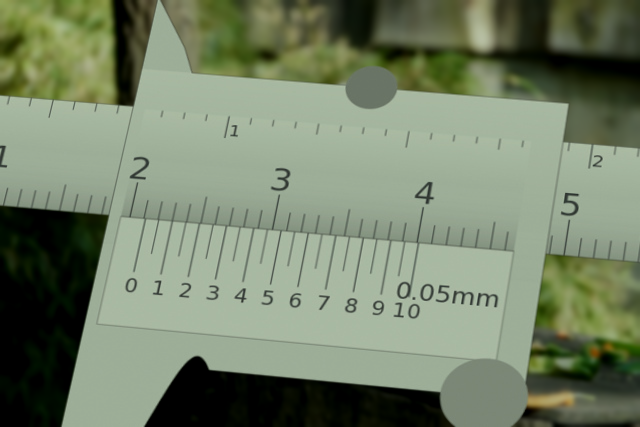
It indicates 21.1; mm
